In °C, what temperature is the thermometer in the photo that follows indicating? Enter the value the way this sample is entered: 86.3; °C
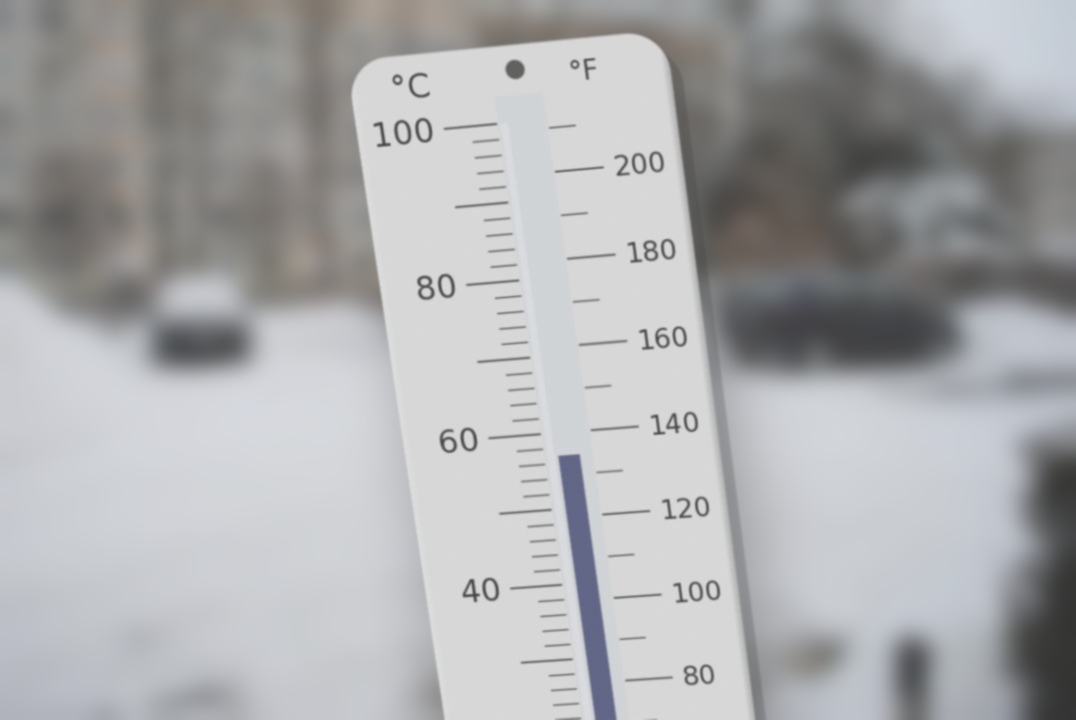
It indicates 57; °C
